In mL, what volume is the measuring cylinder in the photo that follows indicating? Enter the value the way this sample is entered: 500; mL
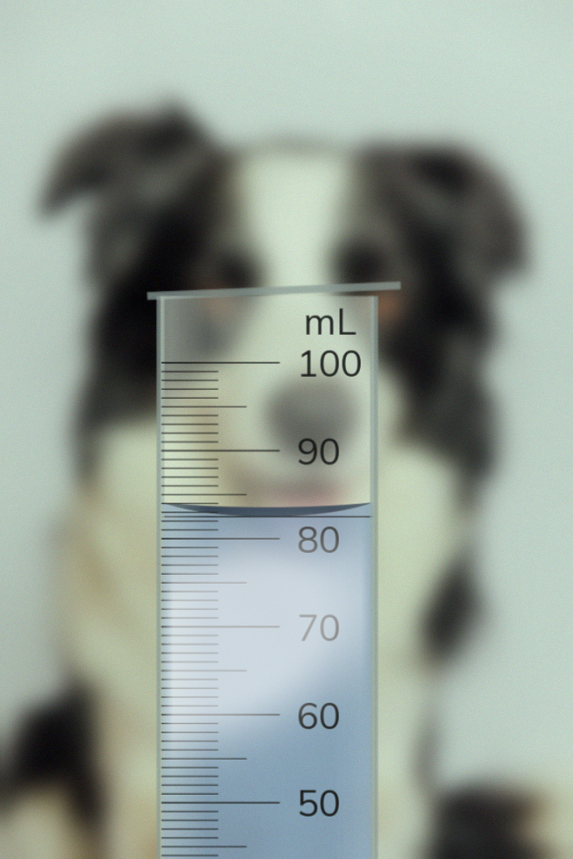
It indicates 82.5; mL
